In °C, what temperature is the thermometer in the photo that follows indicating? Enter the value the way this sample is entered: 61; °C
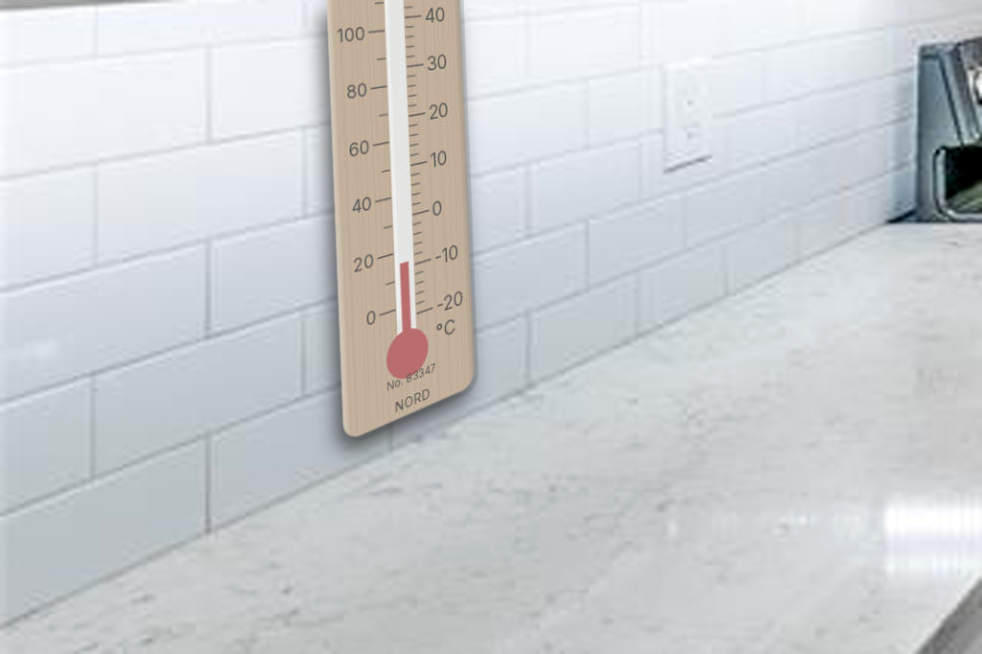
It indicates -9; °C
